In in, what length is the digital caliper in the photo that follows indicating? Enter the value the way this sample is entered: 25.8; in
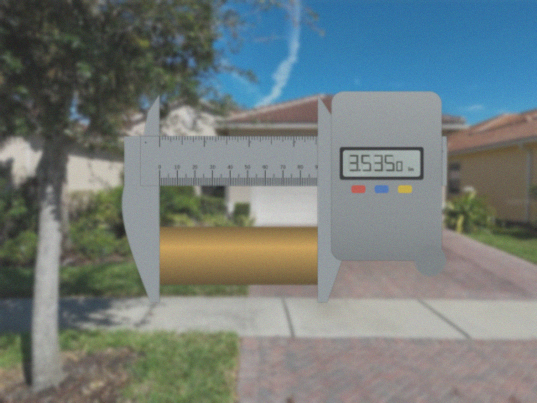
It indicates 3.5350; in
